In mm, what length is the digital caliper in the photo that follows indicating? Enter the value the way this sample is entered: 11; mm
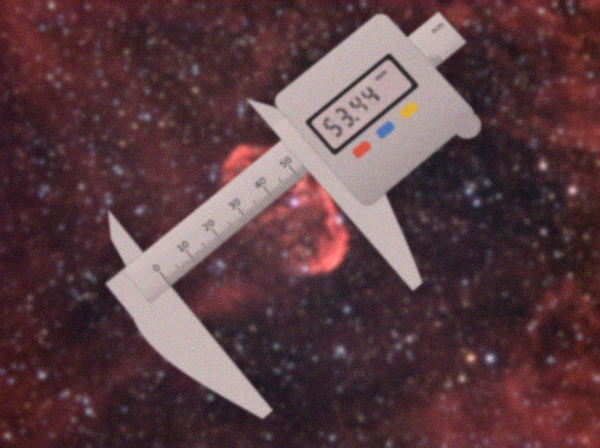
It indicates 53.44; mm
